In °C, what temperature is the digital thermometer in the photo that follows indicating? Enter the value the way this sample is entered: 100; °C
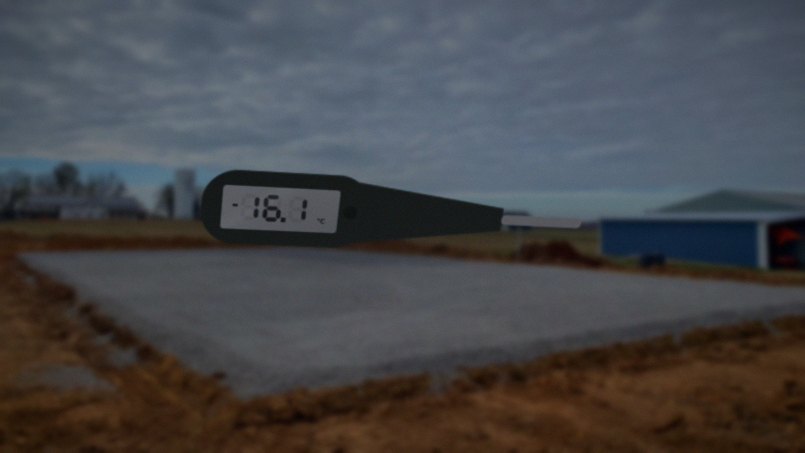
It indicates -16.1; °C
